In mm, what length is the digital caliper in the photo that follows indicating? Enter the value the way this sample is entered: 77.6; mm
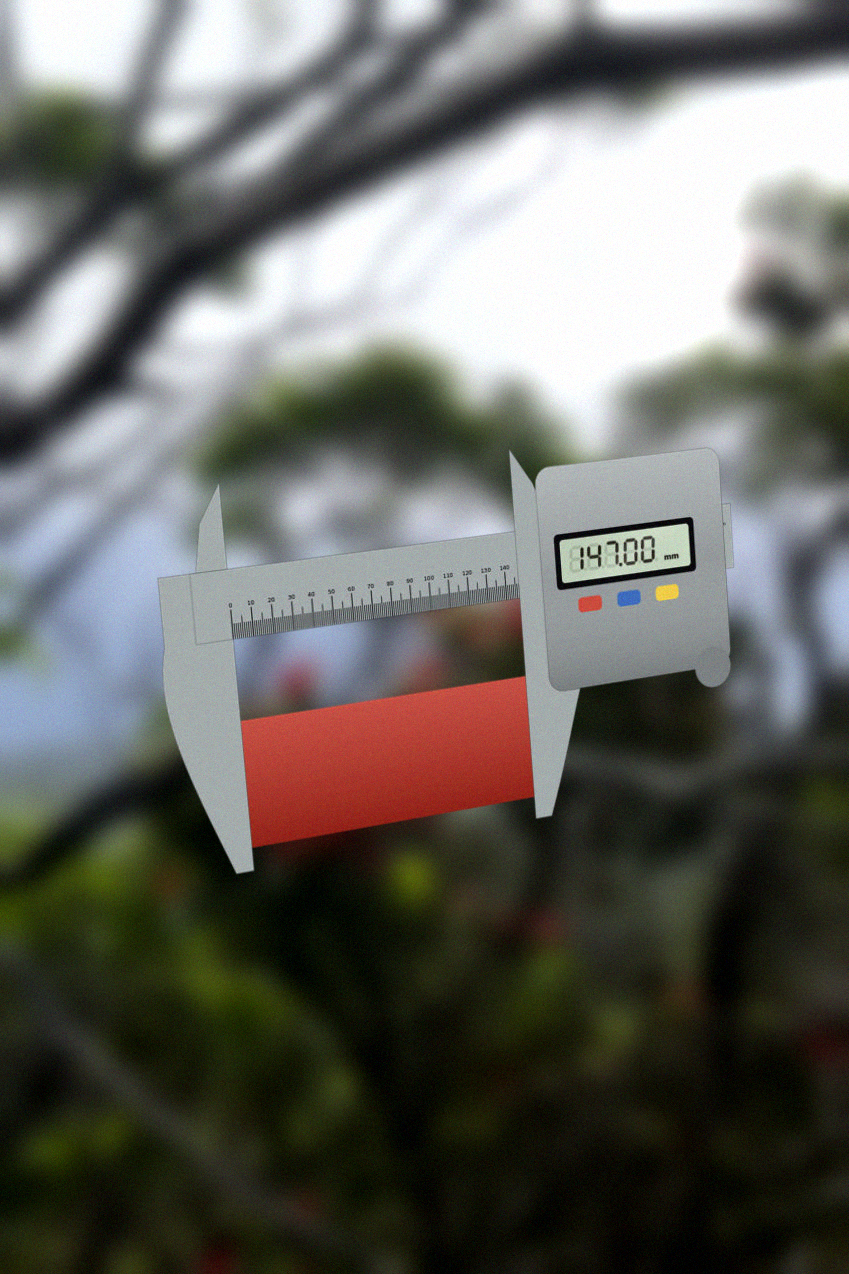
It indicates 147.00; mm
